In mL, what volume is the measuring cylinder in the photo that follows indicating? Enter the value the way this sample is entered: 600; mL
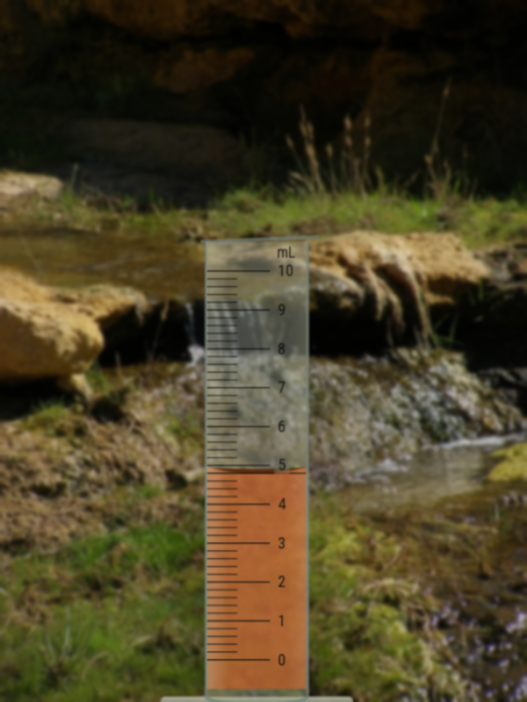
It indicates 4.8; mL
